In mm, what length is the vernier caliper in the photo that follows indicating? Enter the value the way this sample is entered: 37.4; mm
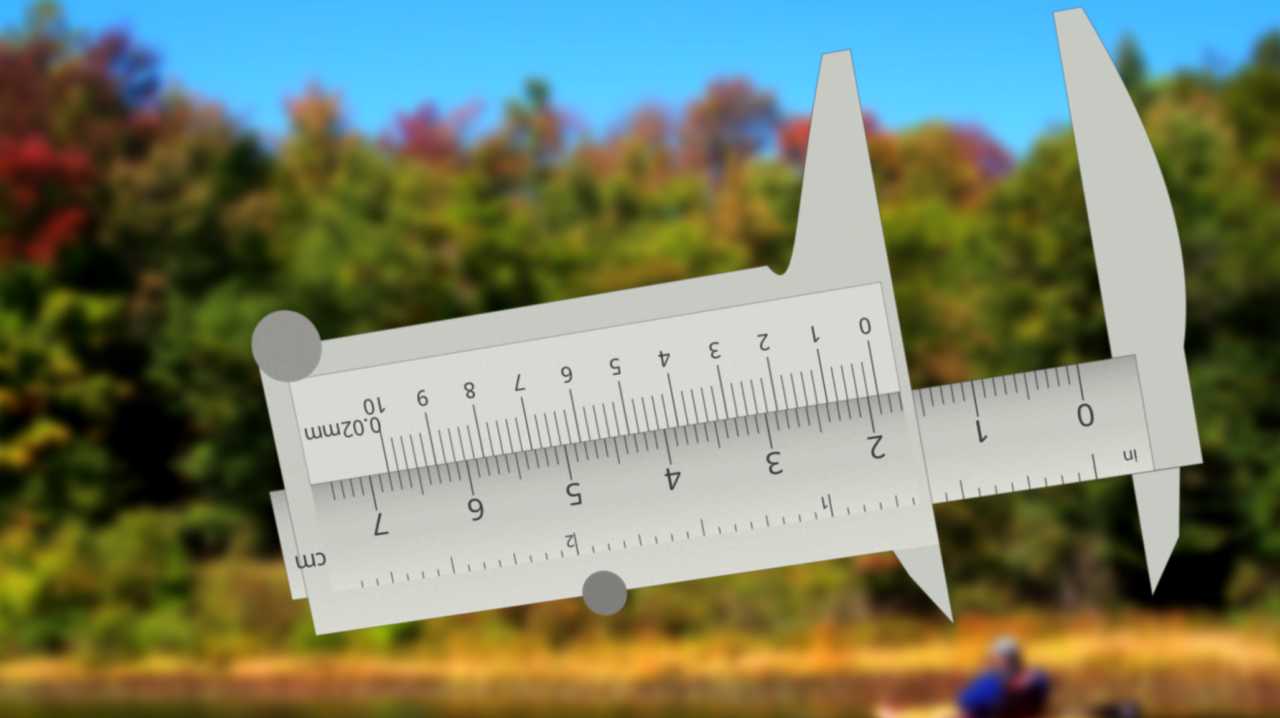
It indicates 19.0; mm
